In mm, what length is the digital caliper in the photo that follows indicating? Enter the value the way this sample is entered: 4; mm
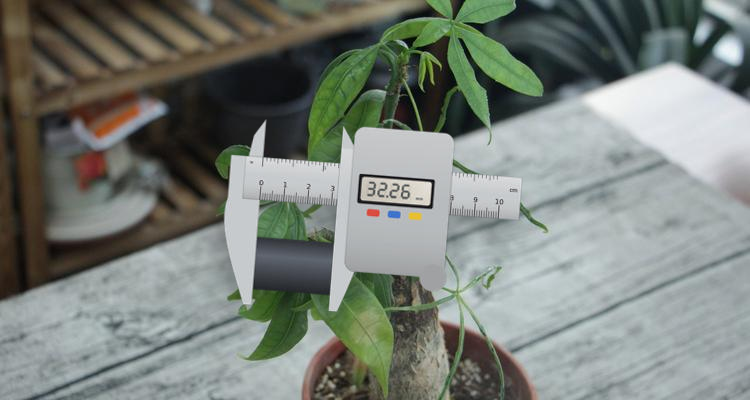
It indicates 32.26; mm
